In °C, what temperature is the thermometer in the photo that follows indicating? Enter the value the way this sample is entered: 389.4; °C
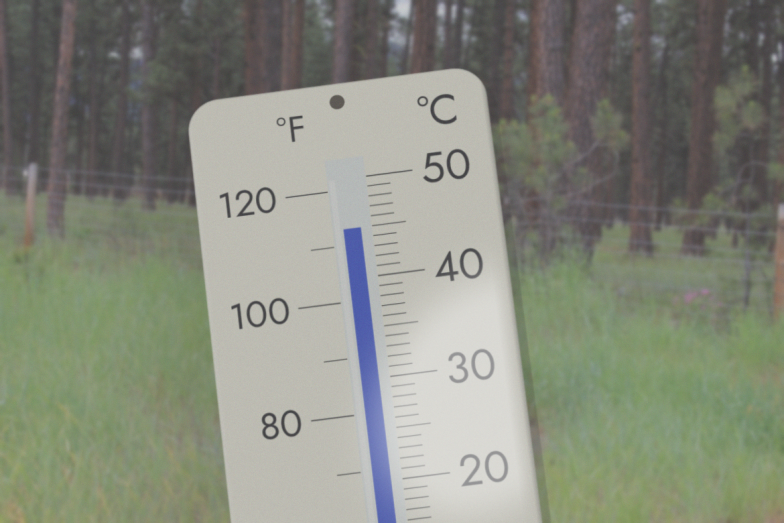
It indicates 45; °C
